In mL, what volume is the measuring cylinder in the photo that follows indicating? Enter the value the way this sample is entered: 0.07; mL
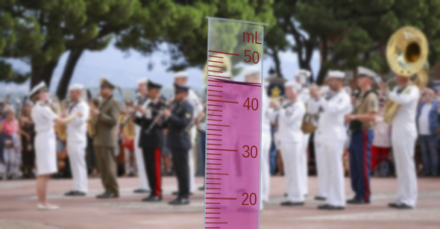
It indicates 44; mL
